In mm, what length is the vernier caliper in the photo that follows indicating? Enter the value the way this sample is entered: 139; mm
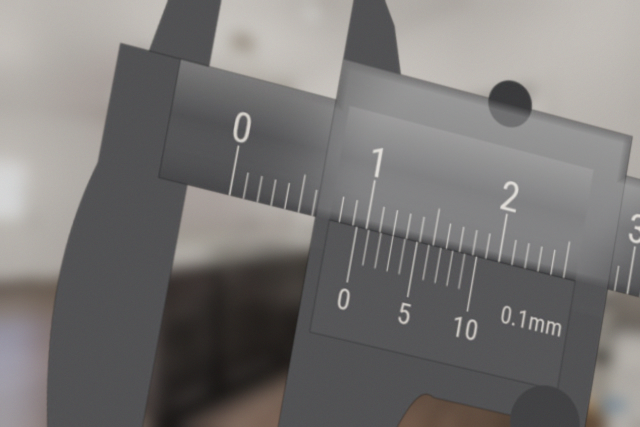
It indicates 9.3; mm
